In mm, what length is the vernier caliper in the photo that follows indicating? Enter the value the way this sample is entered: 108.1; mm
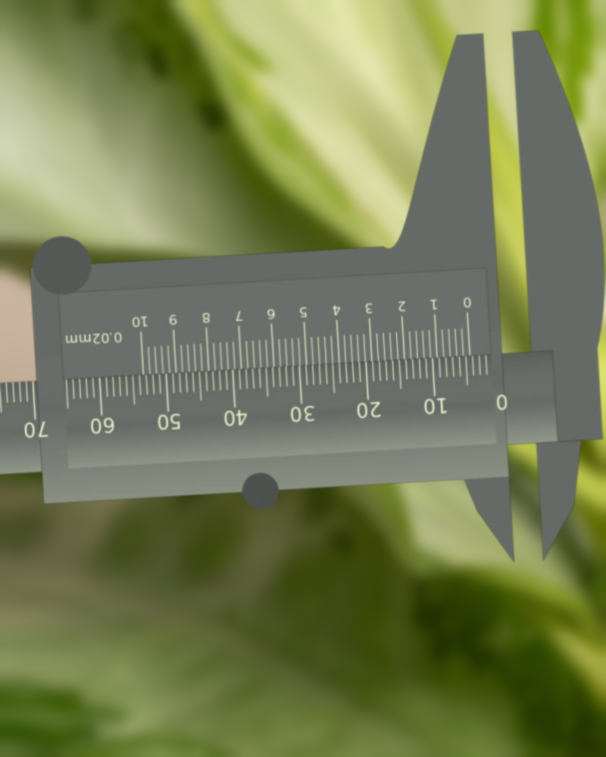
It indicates 4.4; mm
